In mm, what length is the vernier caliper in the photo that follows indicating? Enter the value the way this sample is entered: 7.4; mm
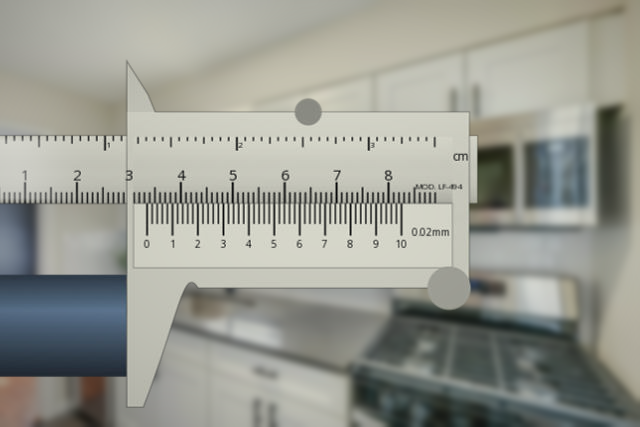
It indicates 33.5; mm
